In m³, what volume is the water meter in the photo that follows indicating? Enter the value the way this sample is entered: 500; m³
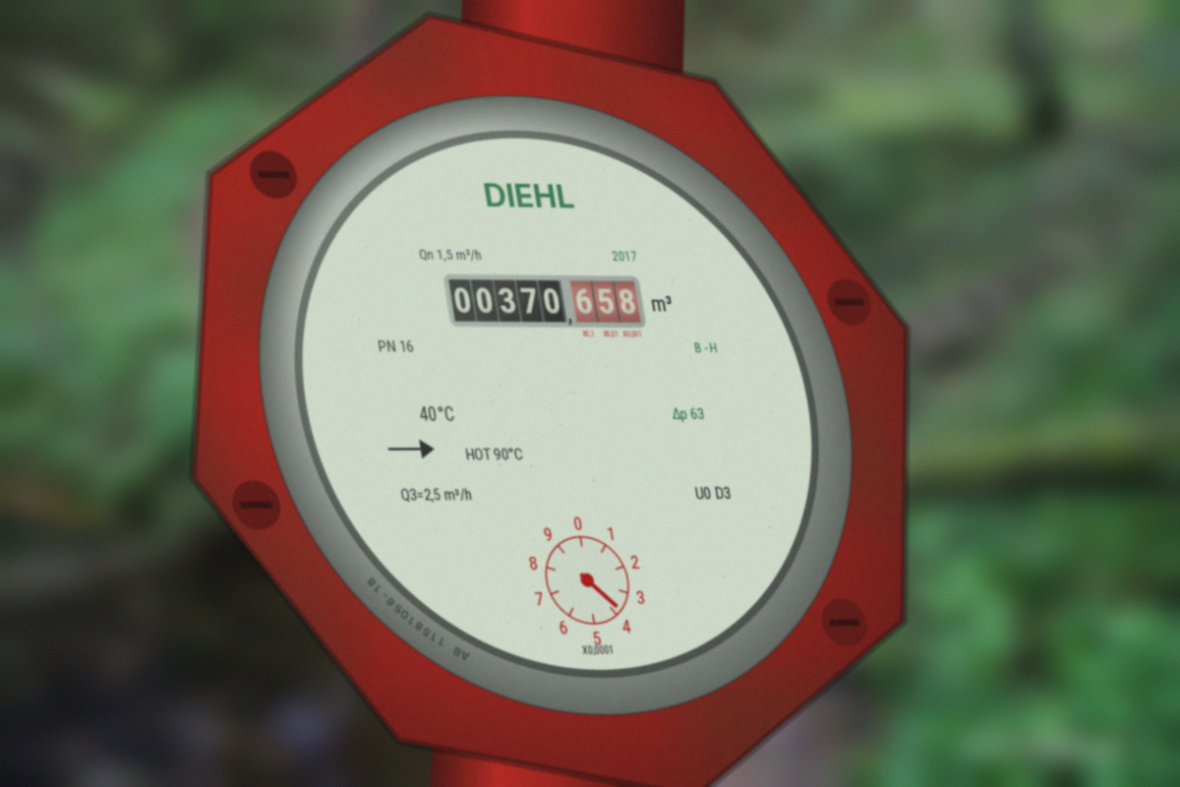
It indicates 370.6583; m³
